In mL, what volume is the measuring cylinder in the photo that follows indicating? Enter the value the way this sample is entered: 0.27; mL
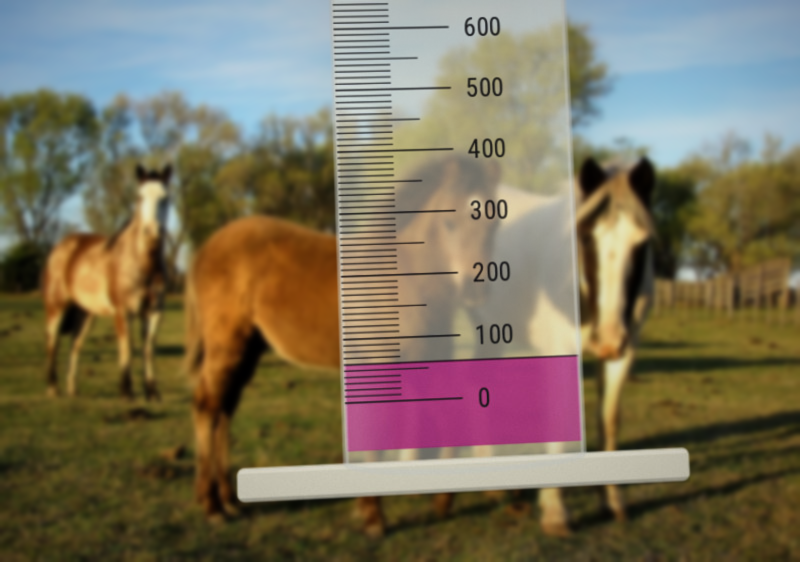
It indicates 60; mL
